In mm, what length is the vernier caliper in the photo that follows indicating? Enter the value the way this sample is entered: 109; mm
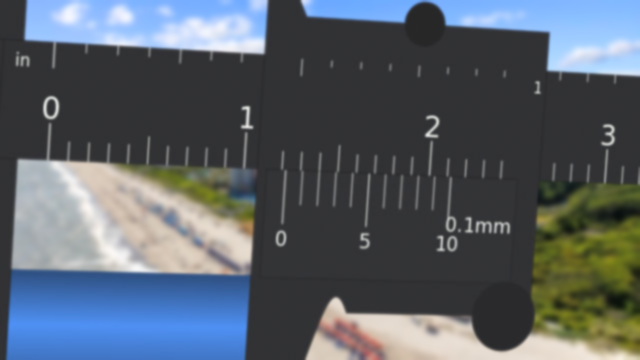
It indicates 12.2; mm
